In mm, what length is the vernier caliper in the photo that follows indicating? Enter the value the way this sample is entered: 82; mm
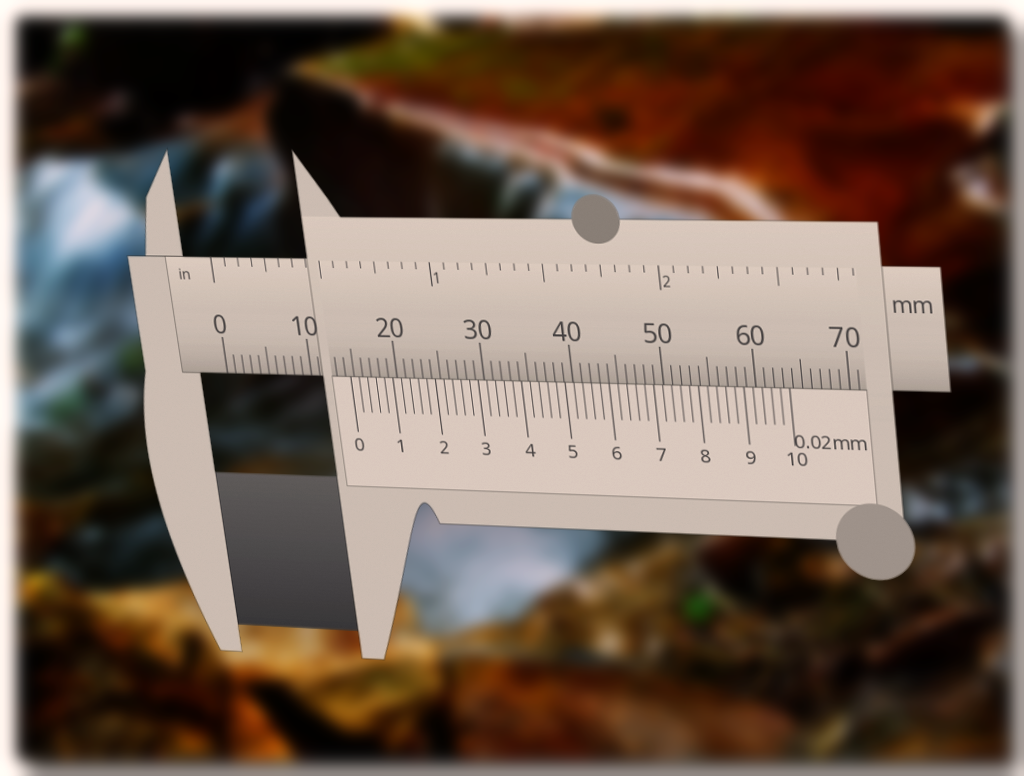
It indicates 14.6; mm
